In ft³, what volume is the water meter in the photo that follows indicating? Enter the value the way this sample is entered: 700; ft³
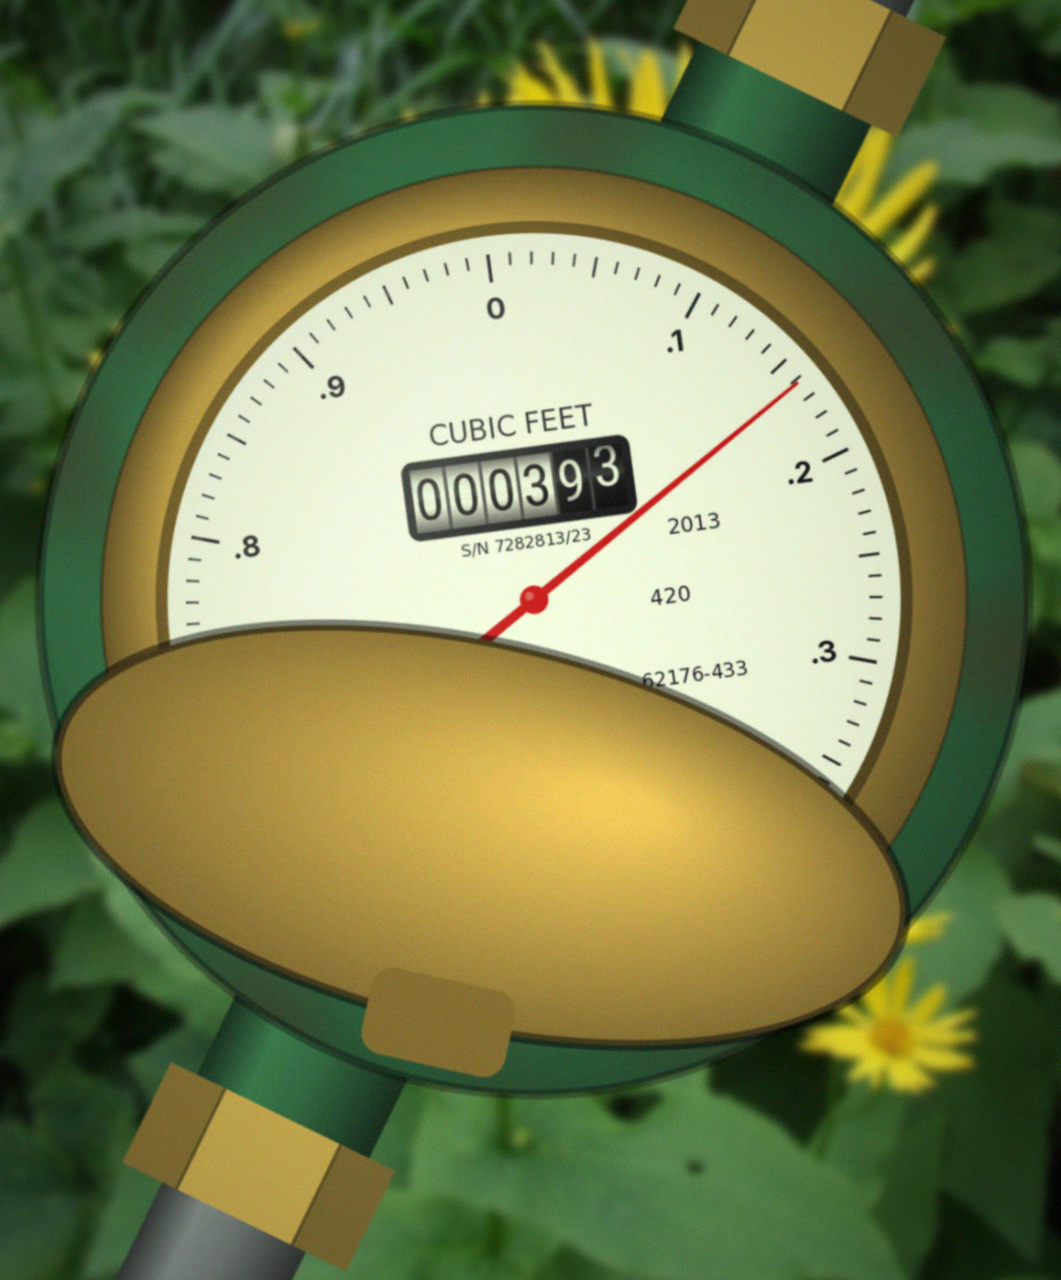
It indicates 393.16; ft³
